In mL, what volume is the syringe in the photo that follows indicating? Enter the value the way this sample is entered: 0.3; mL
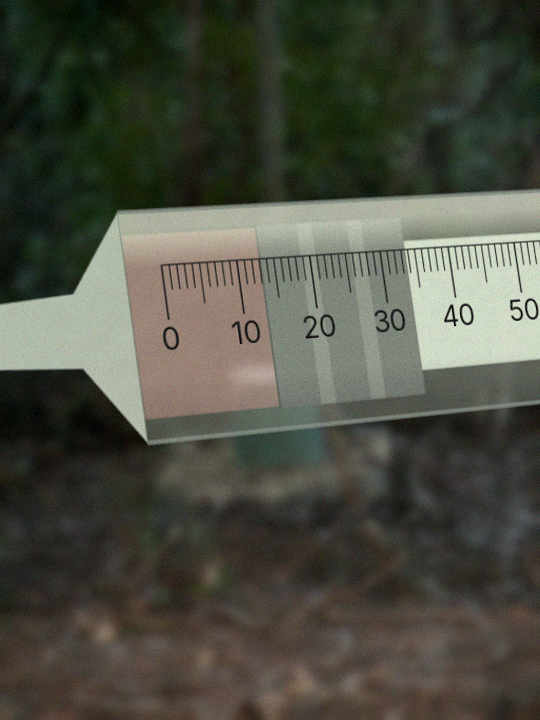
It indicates 13; mL
